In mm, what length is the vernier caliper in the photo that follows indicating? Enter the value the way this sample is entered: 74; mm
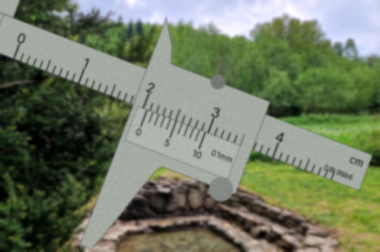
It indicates 20.6; mm
